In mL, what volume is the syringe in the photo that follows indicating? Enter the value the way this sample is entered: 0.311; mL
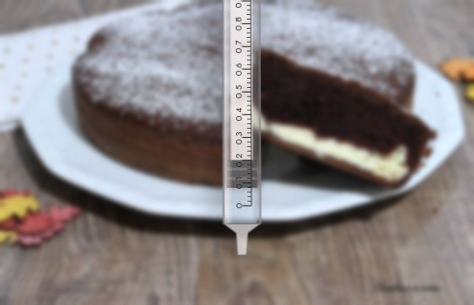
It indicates 0.08; mL
